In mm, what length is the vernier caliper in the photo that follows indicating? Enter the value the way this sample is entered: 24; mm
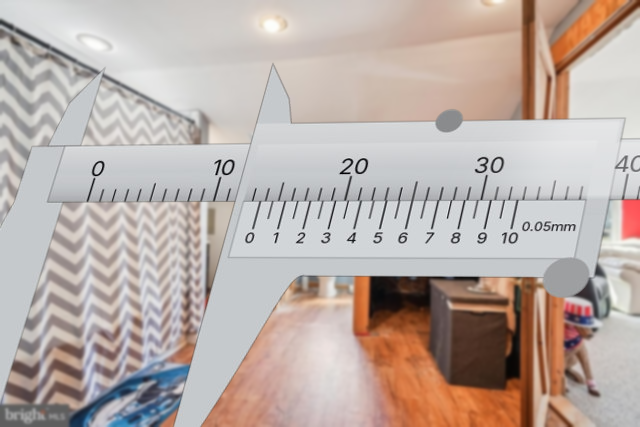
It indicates 13.6; mm
